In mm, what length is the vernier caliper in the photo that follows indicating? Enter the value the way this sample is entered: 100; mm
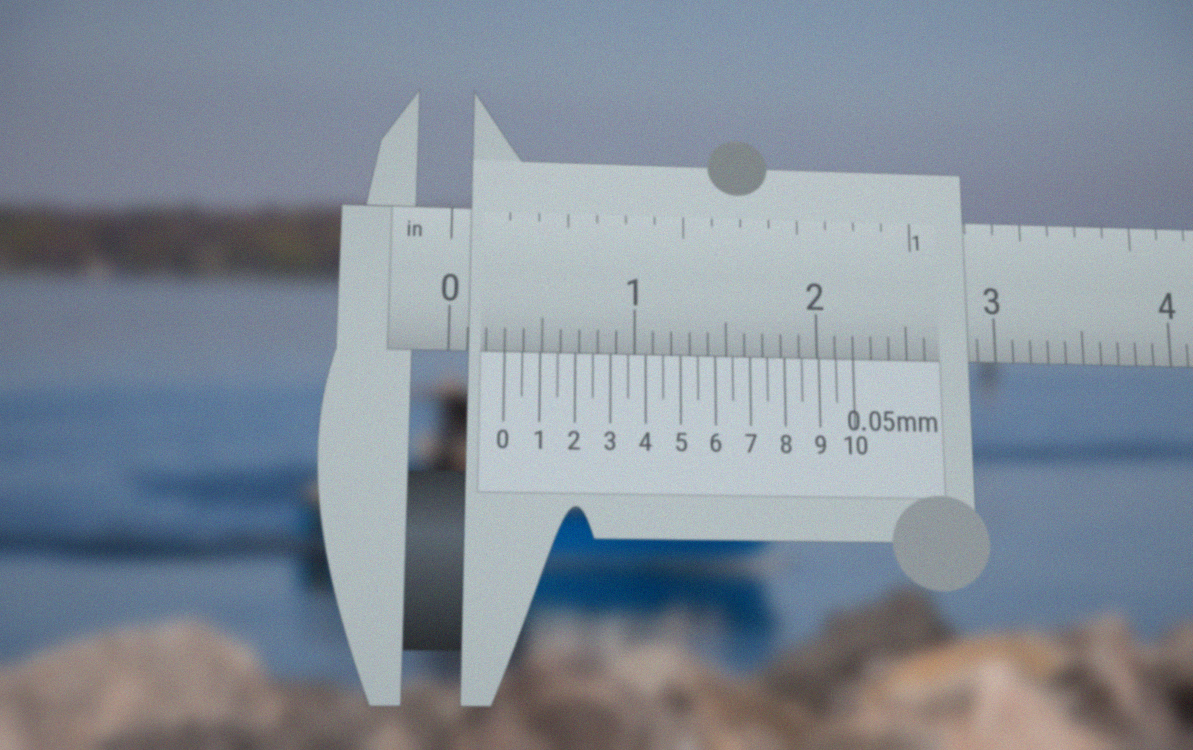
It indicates 3.0; mm
